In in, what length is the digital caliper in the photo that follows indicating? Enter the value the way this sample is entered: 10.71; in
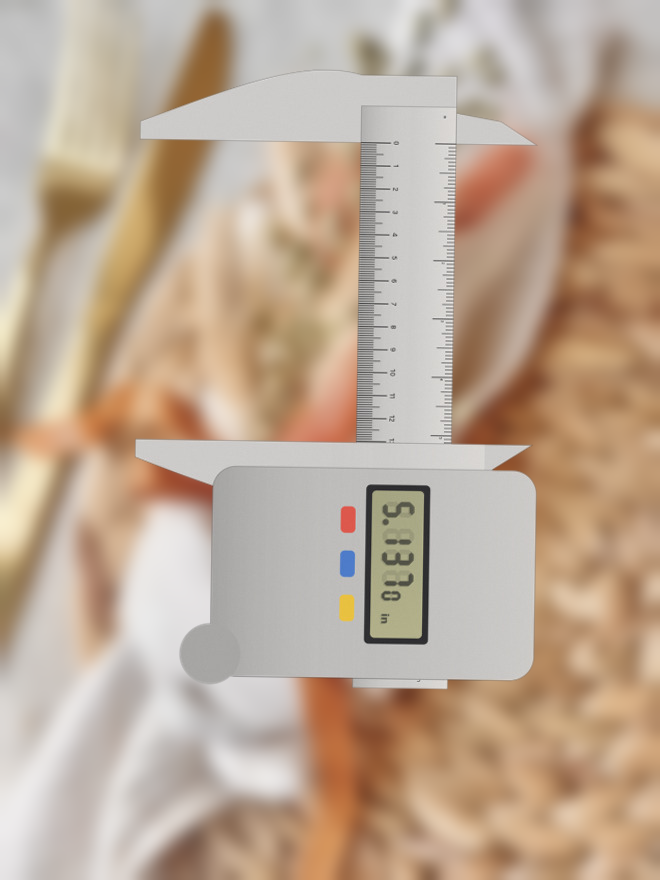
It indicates 5.1370; in
